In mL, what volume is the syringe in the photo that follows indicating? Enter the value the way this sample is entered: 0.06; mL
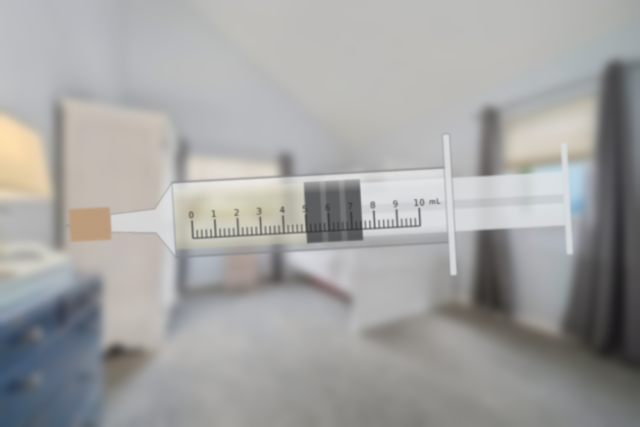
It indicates 5; mL
